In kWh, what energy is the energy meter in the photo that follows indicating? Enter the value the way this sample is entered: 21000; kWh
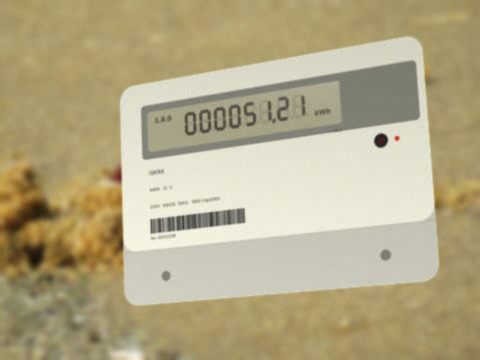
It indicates 51.21; kWh
